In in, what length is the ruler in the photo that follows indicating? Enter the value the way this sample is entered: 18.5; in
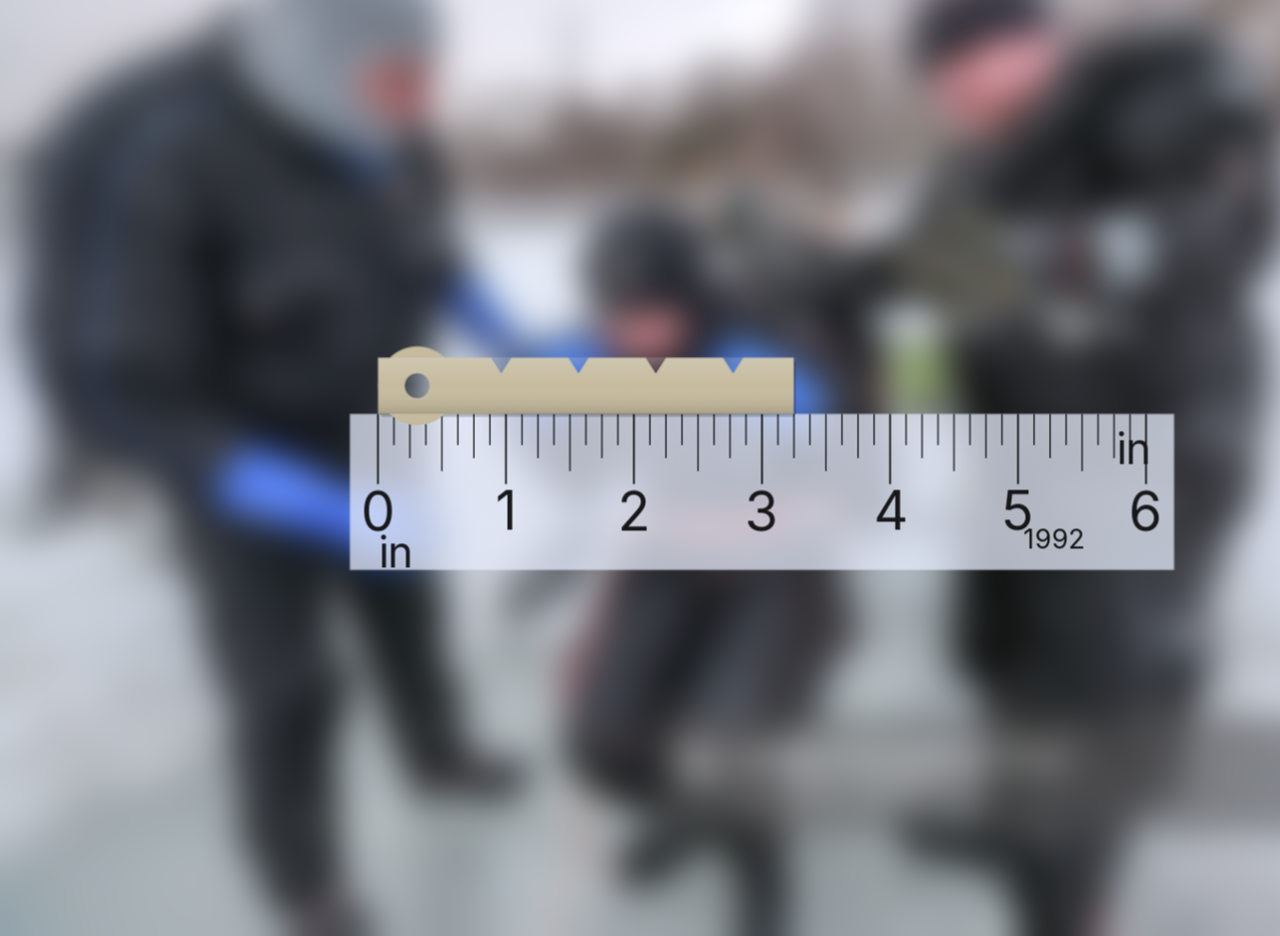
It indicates 3.25; in
